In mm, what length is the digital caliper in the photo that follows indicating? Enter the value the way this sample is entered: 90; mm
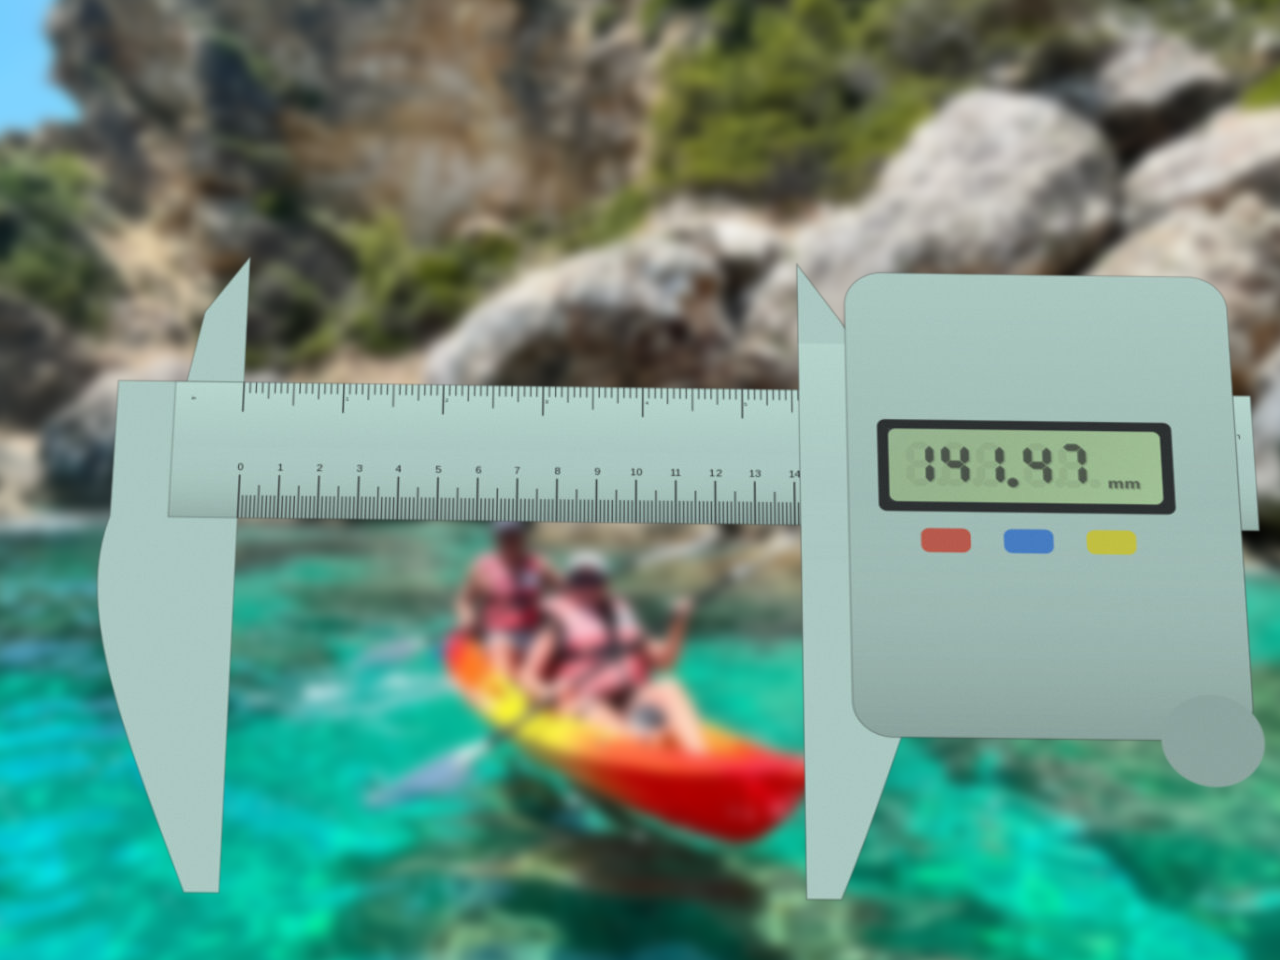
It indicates 141.47; mm
